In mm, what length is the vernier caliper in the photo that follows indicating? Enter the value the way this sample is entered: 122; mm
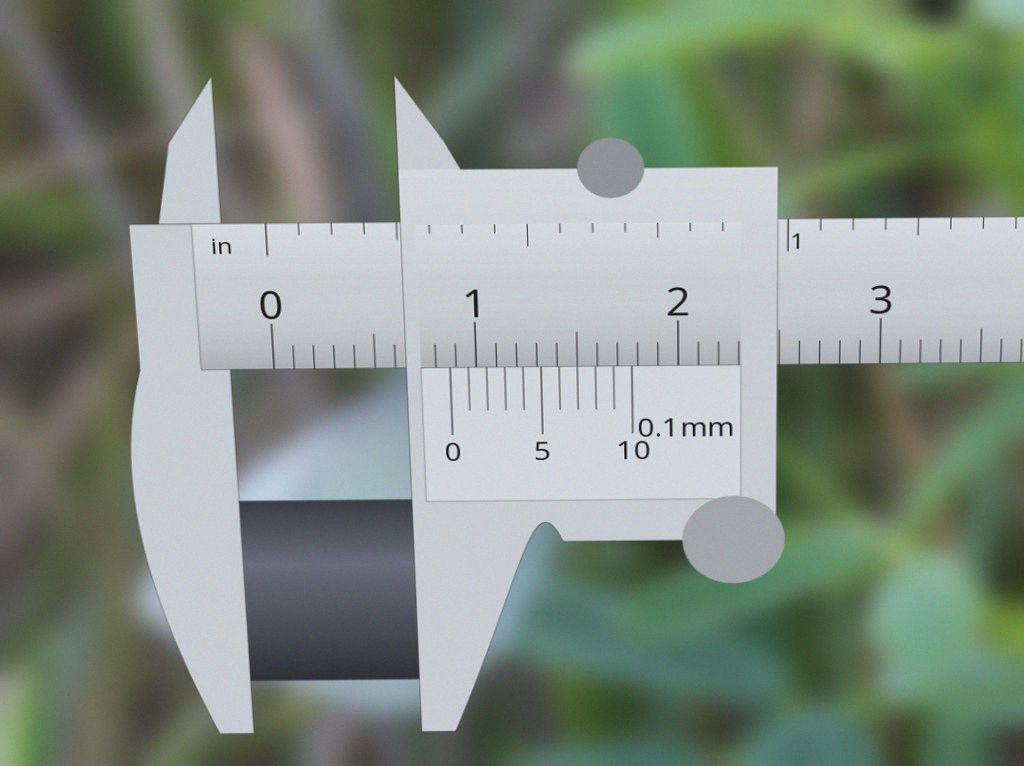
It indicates 8.7; mm
